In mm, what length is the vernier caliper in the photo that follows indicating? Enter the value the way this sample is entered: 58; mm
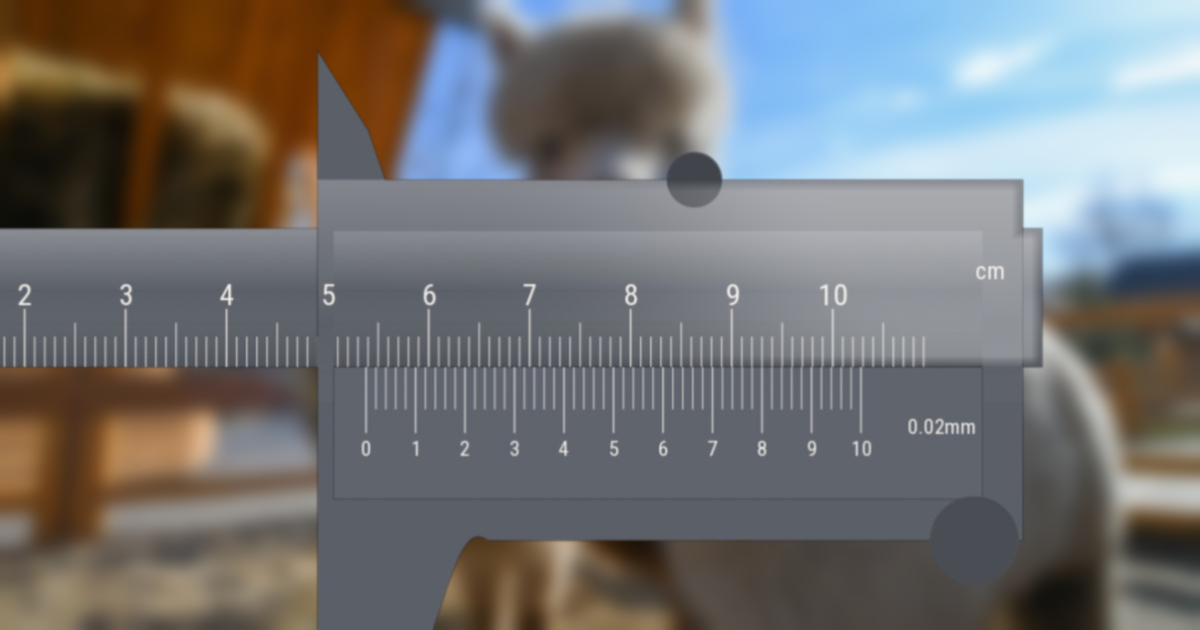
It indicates 53.8; mm
